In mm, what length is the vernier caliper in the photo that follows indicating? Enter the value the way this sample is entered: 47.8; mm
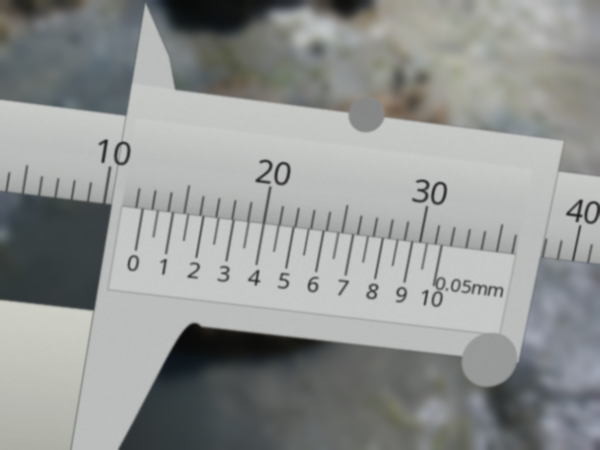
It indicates 12.4; mm
